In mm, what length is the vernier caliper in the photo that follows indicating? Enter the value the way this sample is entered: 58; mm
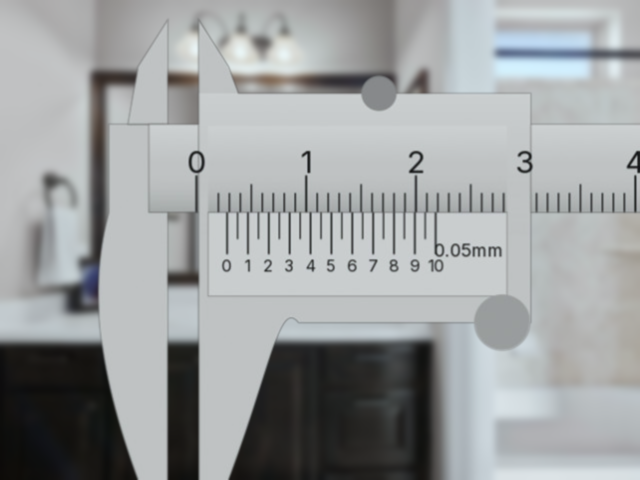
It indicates 2.8; mm
